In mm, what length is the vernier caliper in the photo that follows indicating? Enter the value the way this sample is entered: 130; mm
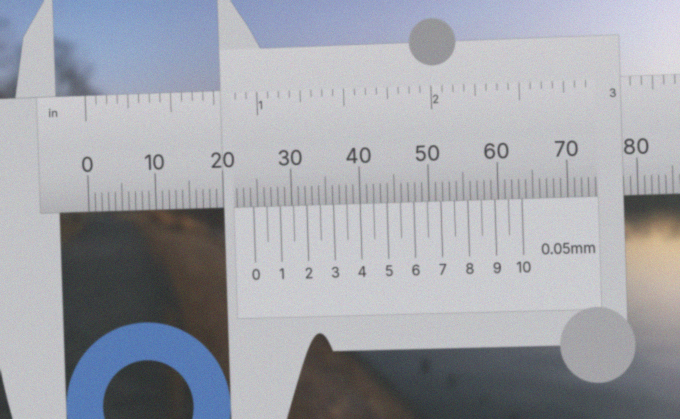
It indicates 24.4; mm
